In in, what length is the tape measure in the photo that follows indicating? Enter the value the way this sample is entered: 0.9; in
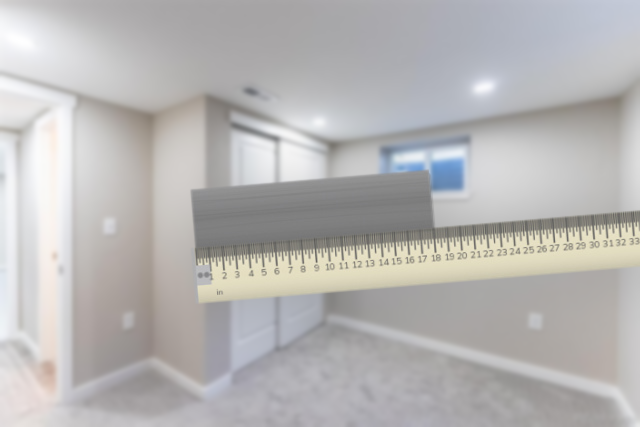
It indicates 18; in
